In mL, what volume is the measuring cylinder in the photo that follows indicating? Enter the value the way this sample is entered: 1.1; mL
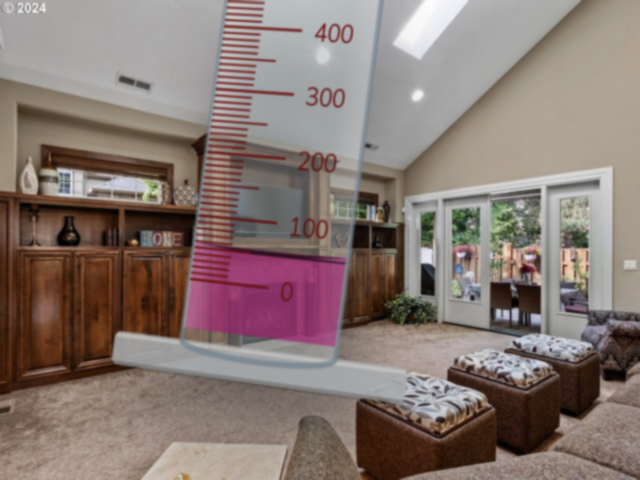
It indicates 50; mL
